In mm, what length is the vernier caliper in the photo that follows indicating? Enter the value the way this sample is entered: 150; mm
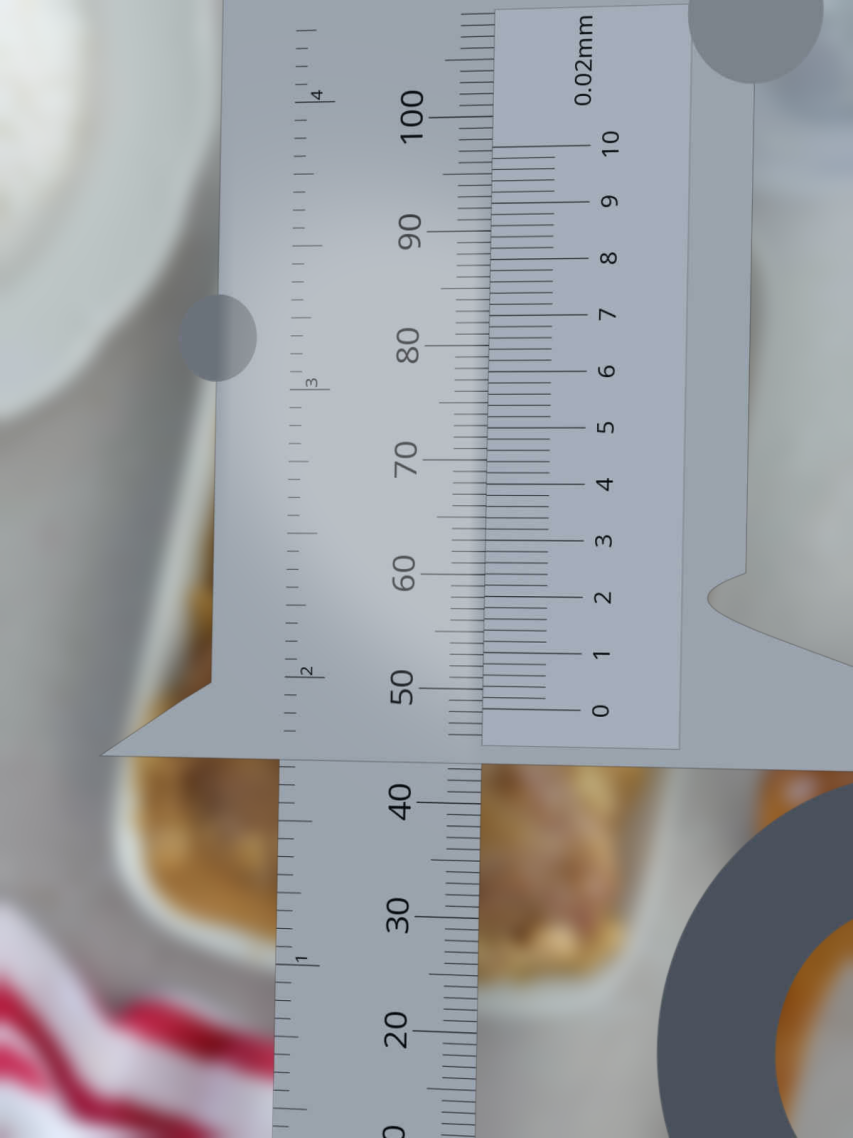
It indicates 48.3; mm
